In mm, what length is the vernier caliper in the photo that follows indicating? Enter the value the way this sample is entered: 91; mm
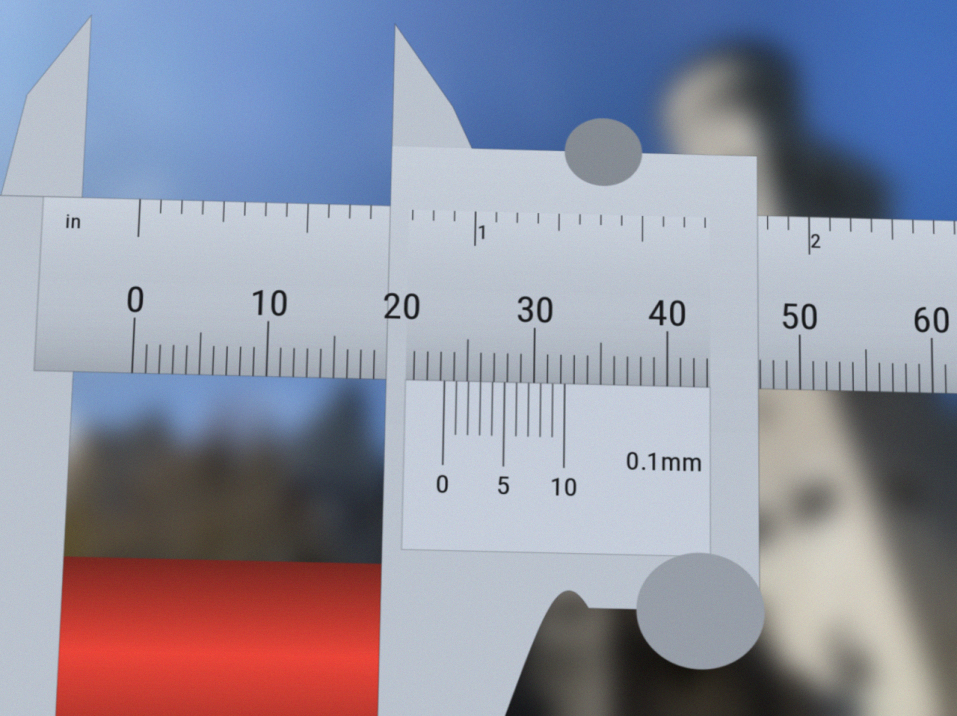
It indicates 23.3; mm
